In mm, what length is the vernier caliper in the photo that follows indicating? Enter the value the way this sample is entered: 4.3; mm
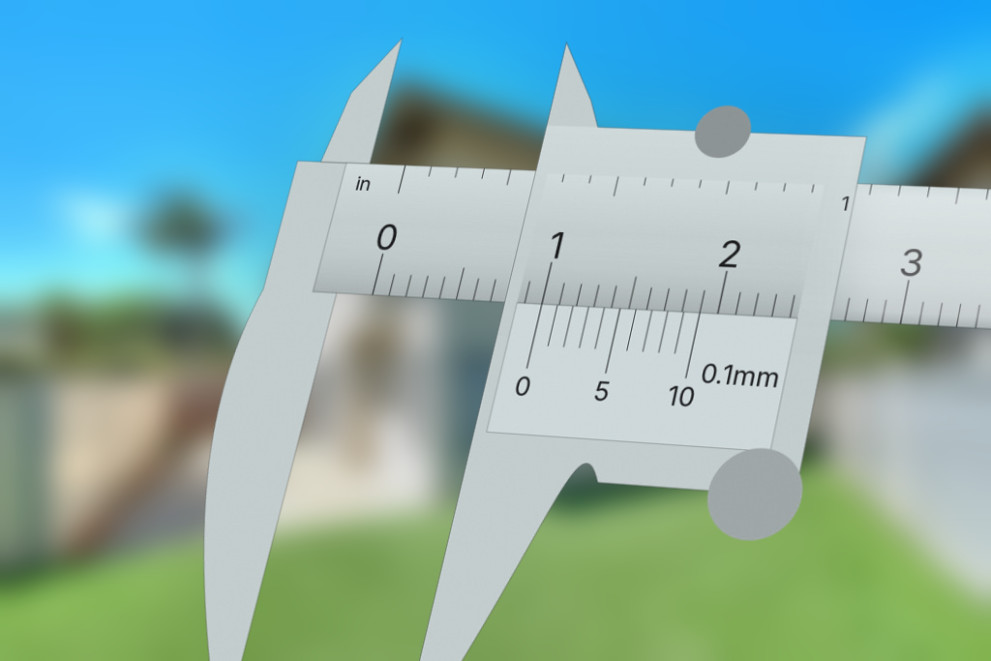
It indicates 10.0; mm
